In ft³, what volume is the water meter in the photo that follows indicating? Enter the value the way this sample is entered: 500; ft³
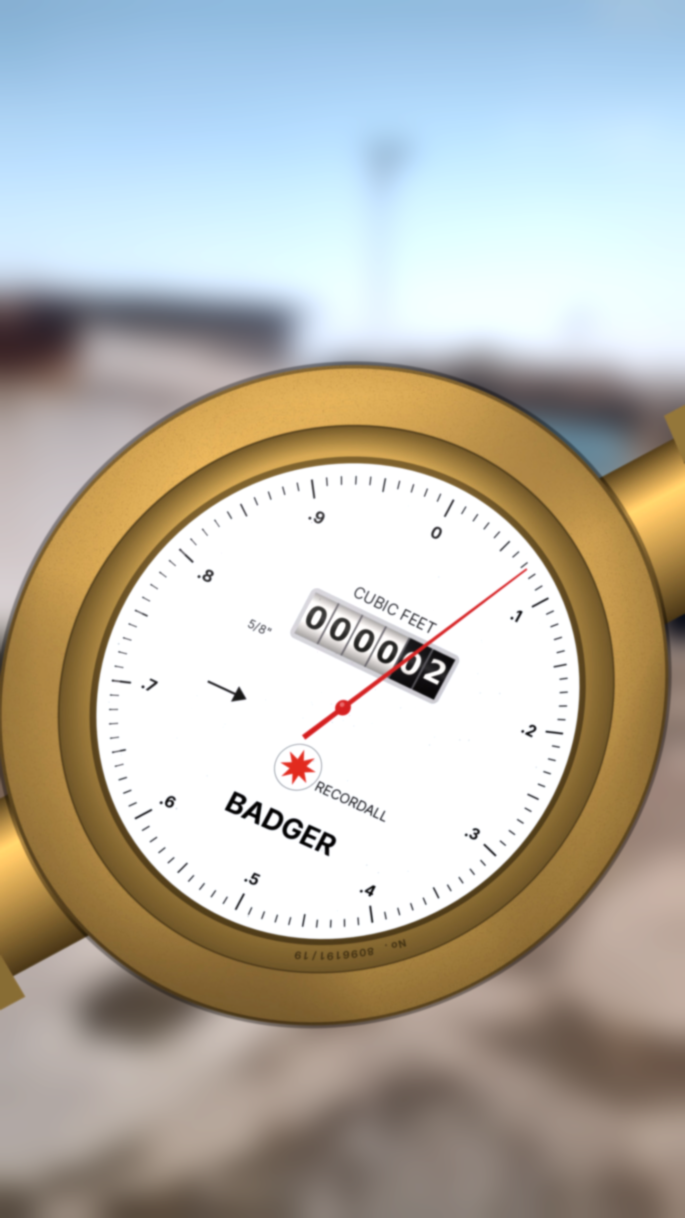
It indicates 2.07; ft³
